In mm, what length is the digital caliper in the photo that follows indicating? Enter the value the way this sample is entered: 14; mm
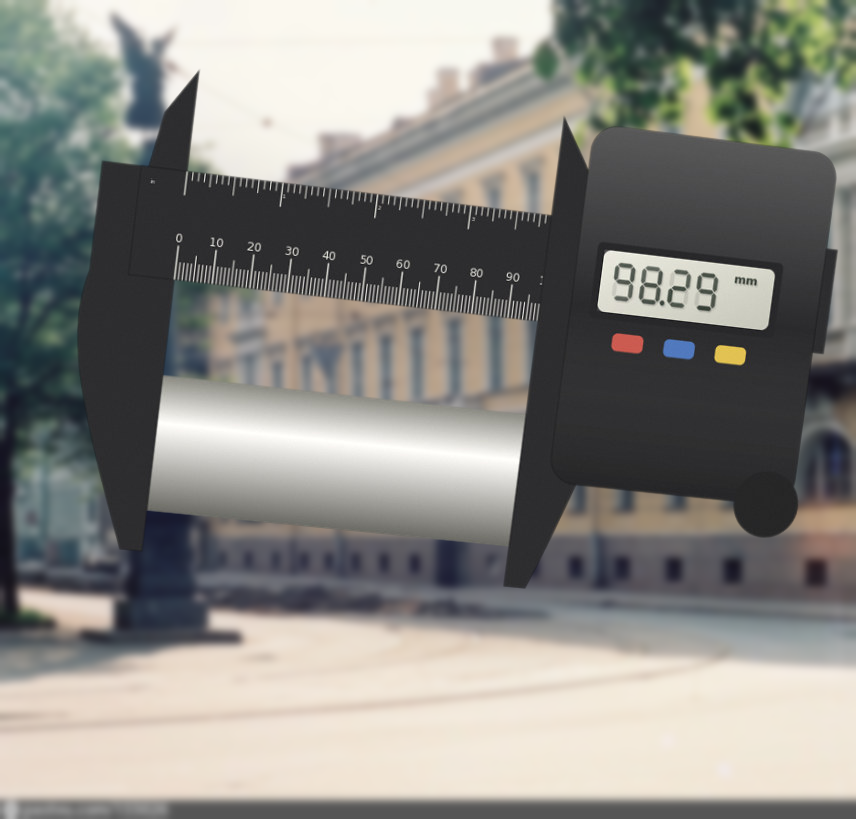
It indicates 98.29; mm
